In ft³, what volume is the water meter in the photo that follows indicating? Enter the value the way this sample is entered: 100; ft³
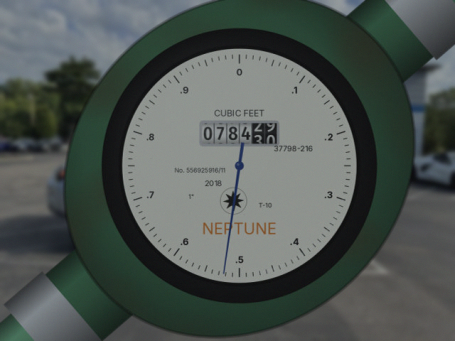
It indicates 78429.52; ft³
